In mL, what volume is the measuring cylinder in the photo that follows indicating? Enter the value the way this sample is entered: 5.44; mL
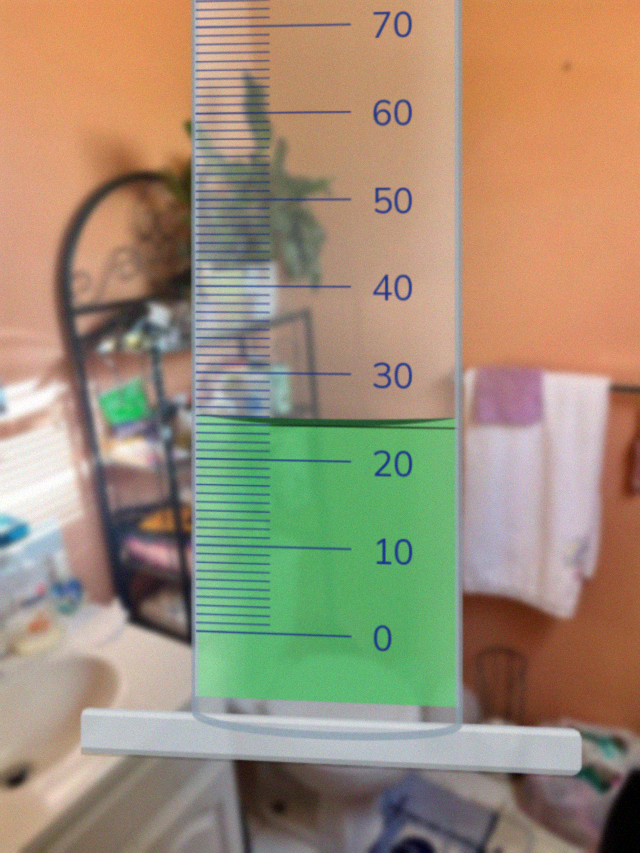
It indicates 24; mL
